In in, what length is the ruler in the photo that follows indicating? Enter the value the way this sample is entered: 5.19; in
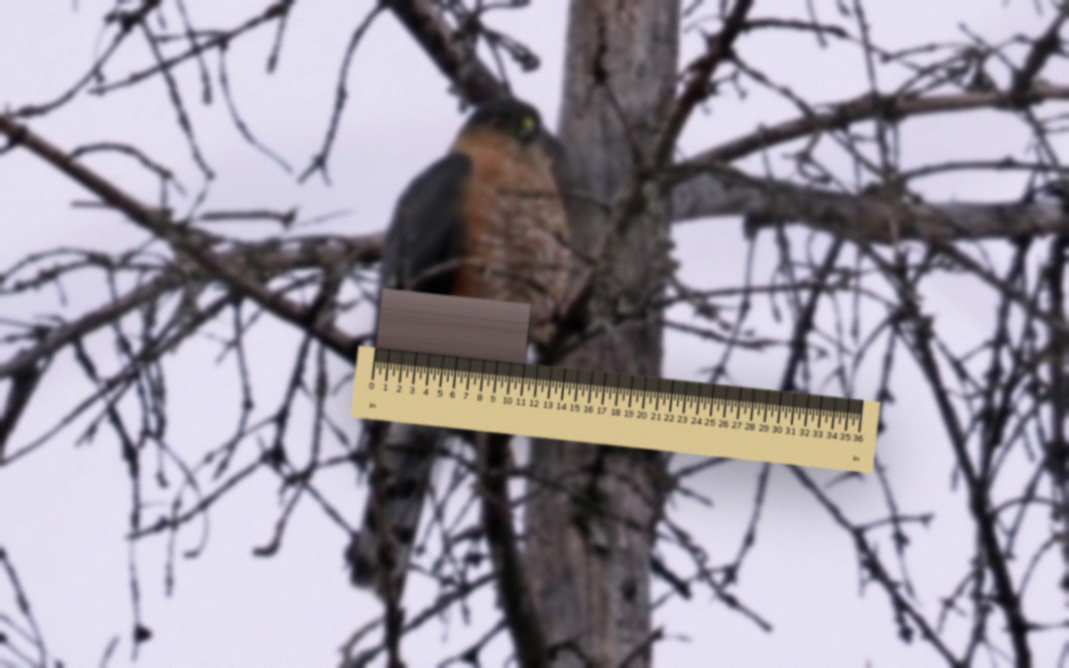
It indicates 11; in
